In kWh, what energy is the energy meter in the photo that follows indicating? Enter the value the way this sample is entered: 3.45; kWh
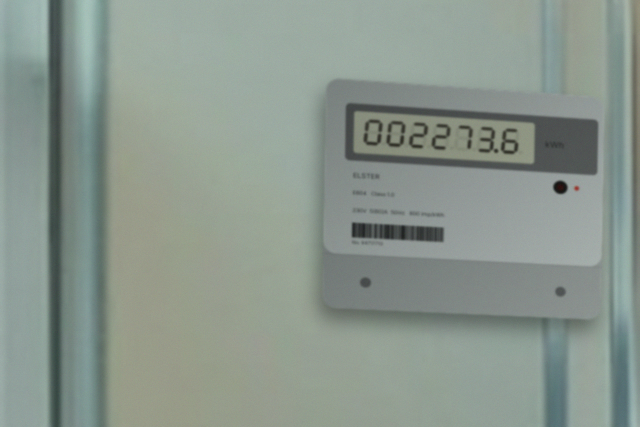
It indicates 2273.6; kWh
